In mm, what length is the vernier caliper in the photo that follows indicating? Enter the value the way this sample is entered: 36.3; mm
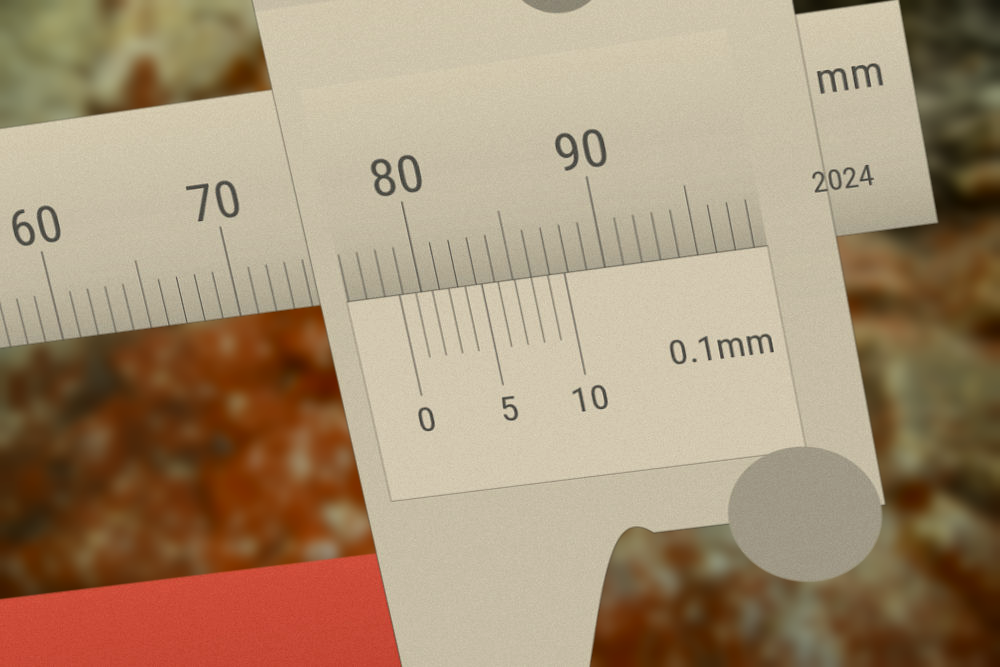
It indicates 78.8; mm
